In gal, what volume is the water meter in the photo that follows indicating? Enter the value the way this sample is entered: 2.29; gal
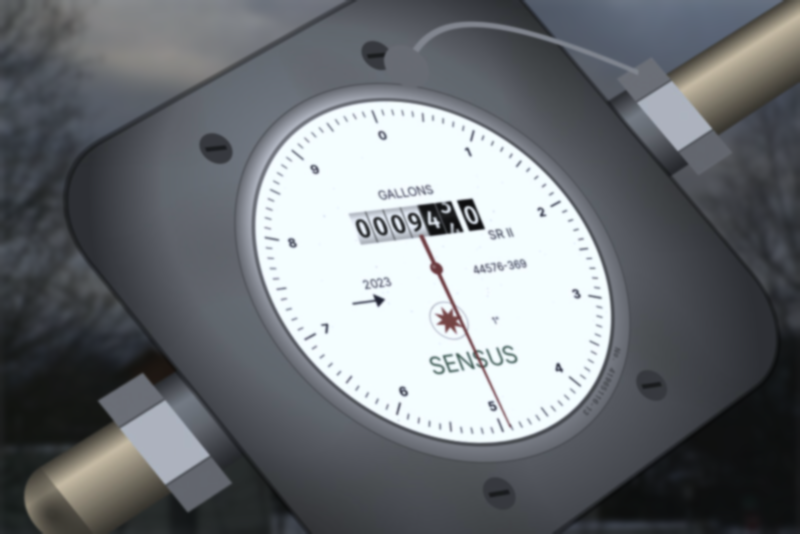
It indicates 9434.9; gal
